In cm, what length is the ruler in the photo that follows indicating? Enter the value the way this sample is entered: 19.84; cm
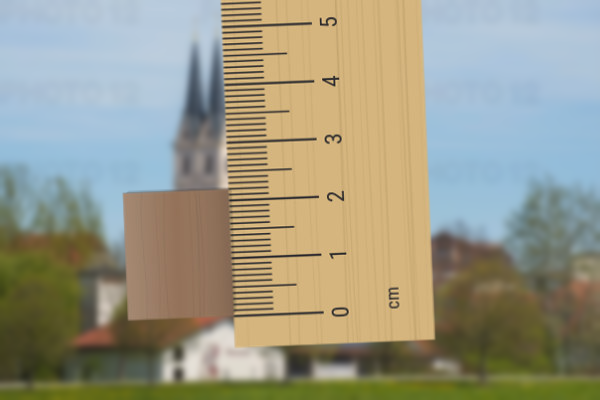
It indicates 2.2; cm
